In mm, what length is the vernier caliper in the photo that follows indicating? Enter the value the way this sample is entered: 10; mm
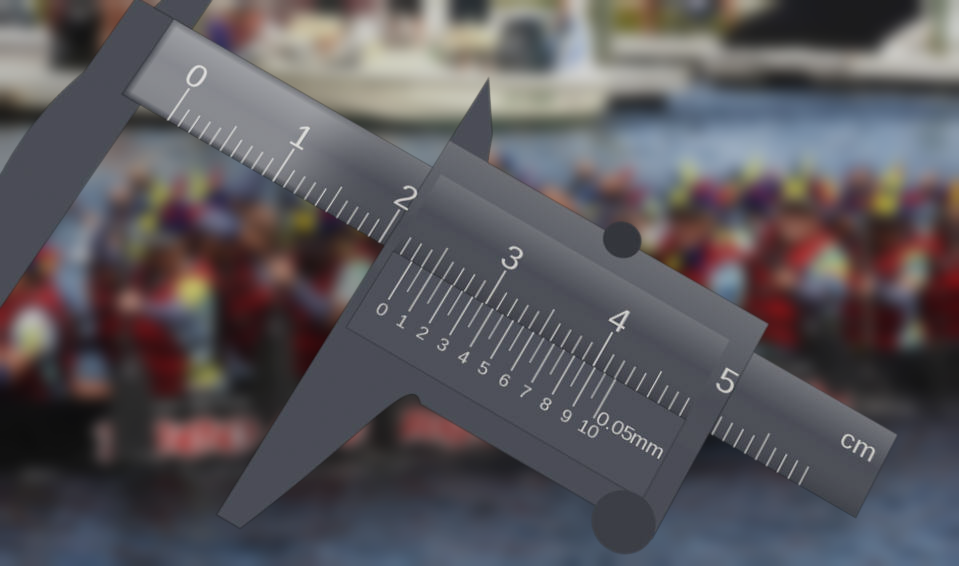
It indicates 23.1; mm
